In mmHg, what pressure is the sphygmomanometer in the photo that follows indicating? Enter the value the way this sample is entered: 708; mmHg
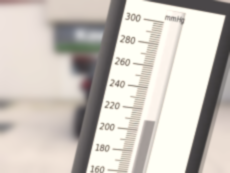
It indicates 210; mmHg
